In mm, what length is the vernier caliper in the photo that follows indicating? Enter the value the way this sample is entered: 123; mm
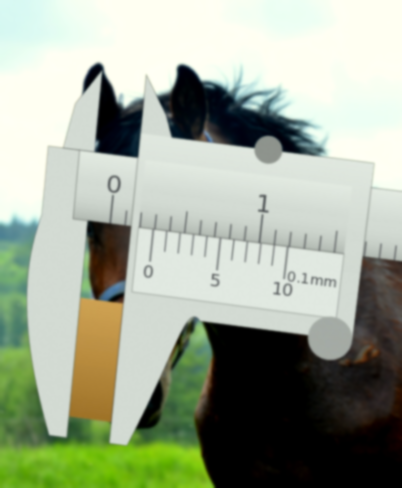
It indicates 2.9; mm
